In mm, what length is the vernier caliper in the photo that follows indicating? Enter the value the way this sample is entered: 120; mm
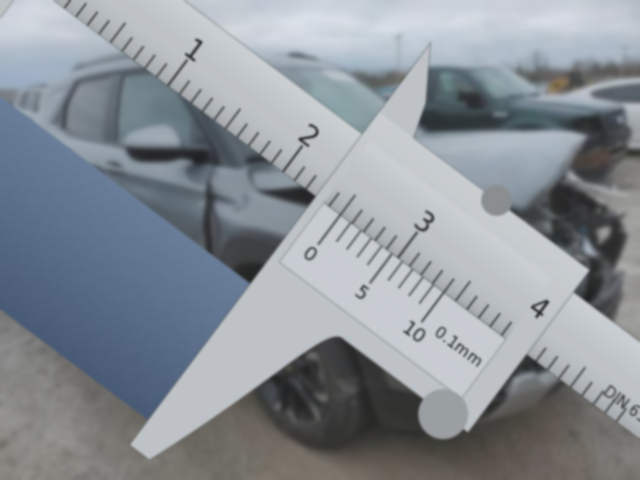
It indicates 25.0; mm
